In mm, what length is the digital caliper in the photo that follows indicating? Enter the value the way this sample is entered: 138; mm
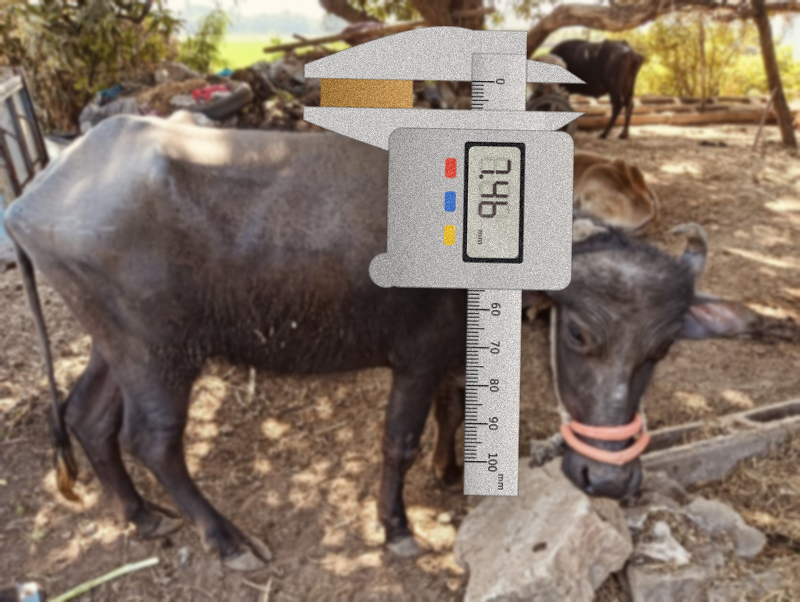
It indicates 7.46; mm
